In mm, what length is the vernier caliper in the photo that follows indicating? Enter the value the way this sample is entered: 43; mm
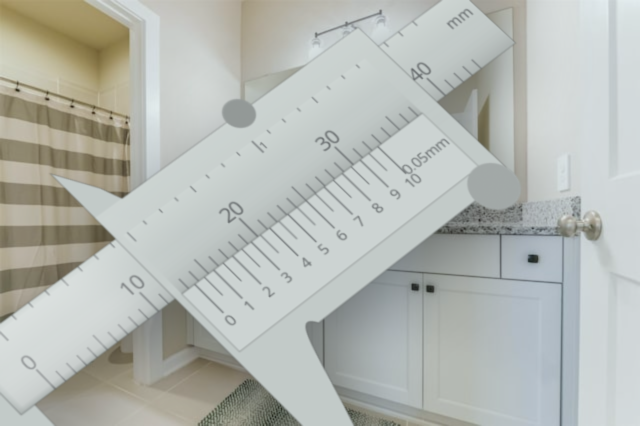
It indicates 13.6; mm
